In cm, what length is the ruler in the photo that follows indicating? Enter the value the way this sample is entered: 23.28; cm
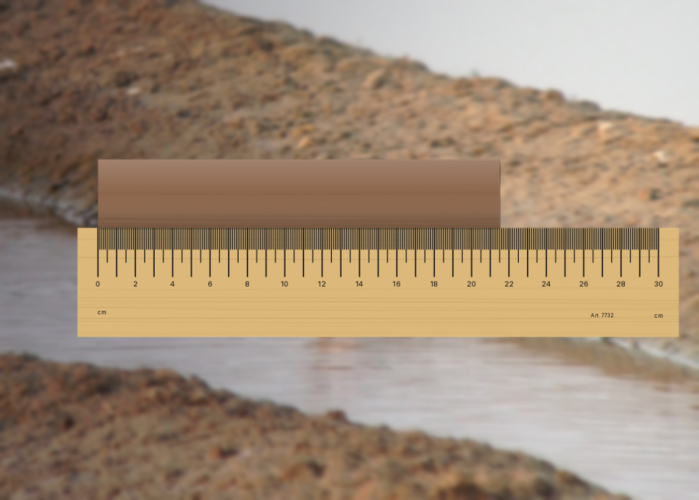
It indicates 21.5; cm
